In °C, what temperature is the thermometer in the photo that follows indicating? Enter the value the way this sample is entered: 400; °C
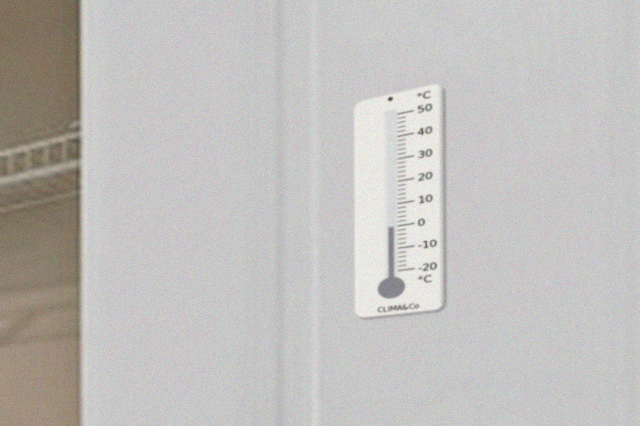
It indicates 0; °C
